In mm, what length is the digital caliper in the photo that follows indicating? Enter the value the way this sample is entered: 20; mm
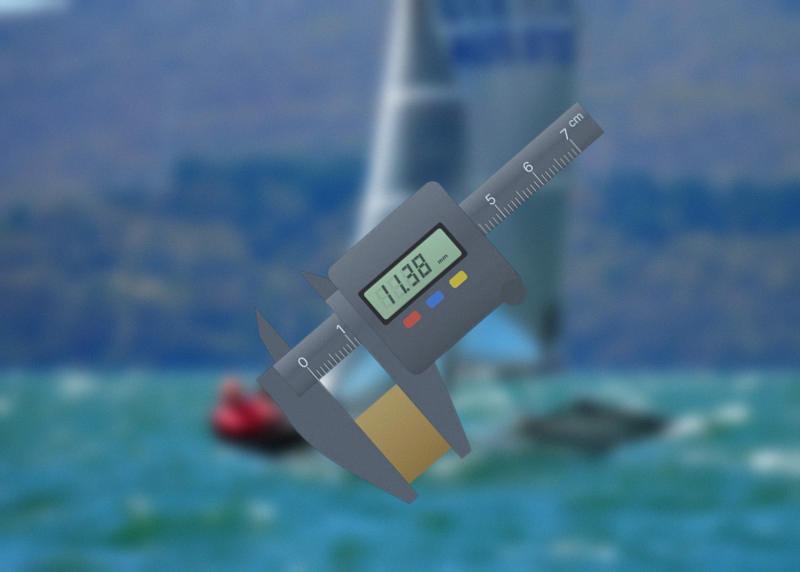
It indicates 11.38; mm
